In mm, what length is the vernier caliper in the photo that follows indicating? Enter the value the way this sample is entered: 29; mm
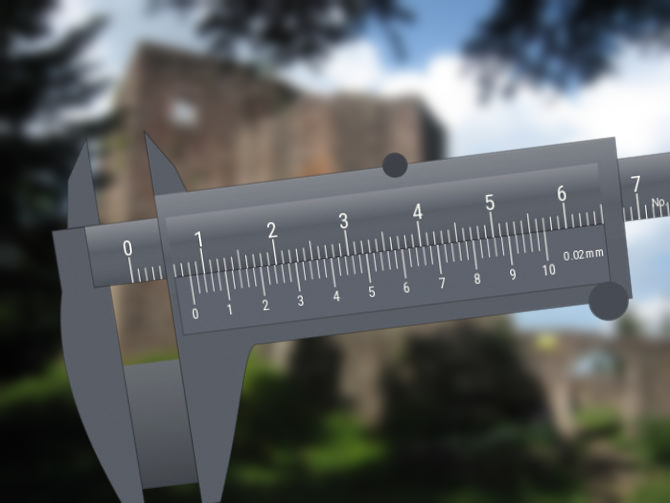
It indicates 8.0; mm
